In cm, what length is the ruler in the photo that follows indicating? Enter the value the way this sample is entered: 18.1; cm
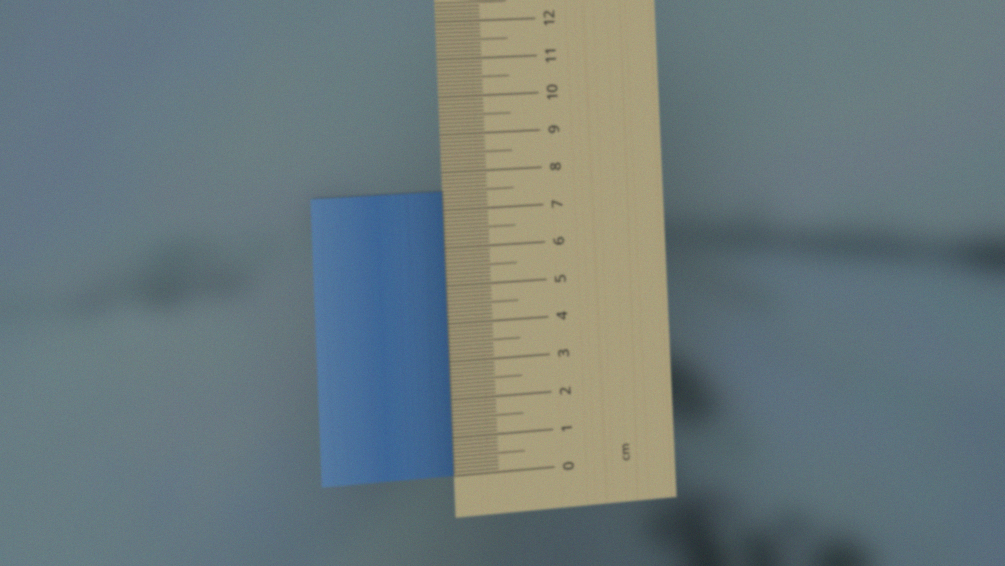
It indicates 7.5; cm
